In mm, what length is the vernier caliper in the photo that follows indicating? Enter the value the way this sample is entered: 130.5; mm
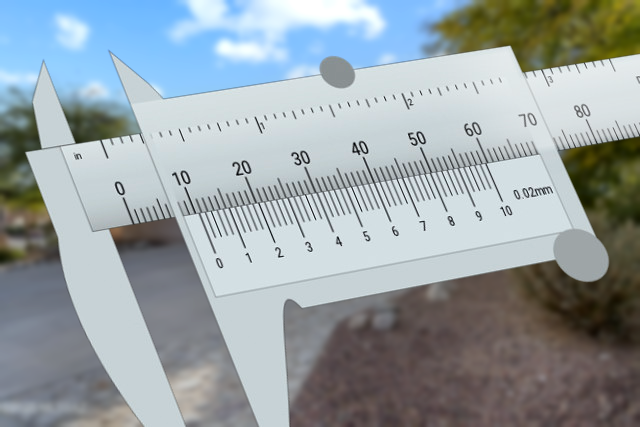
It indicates 10.6; mm
